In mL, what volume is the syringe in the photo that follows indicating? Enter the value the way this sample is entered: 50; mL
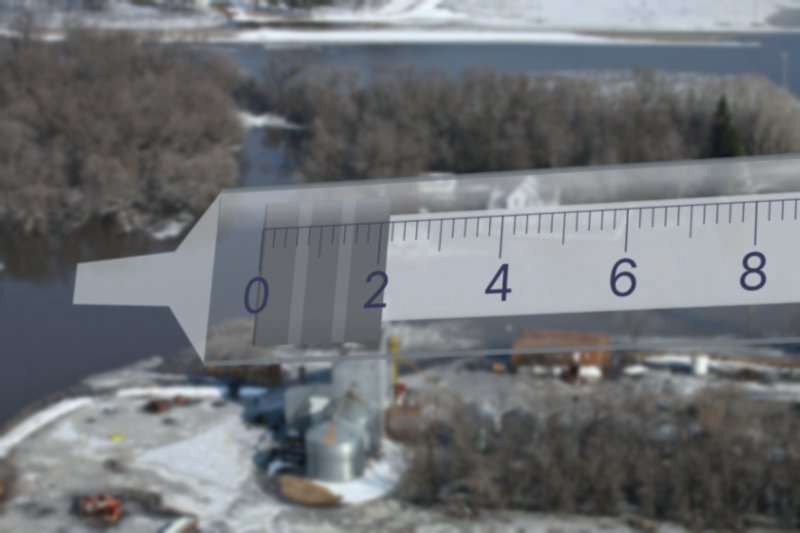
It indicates 0; mL
